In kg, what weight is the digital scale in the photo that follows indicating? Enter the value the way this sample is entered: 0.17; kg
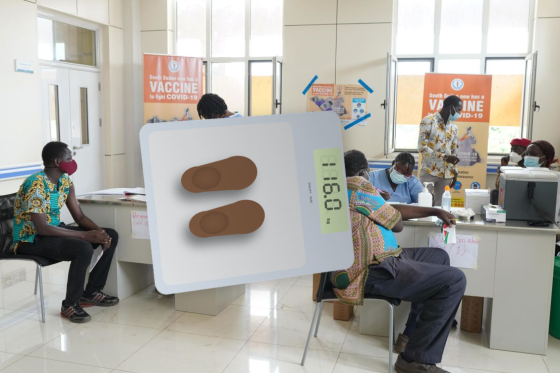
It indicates 116.0; kg
